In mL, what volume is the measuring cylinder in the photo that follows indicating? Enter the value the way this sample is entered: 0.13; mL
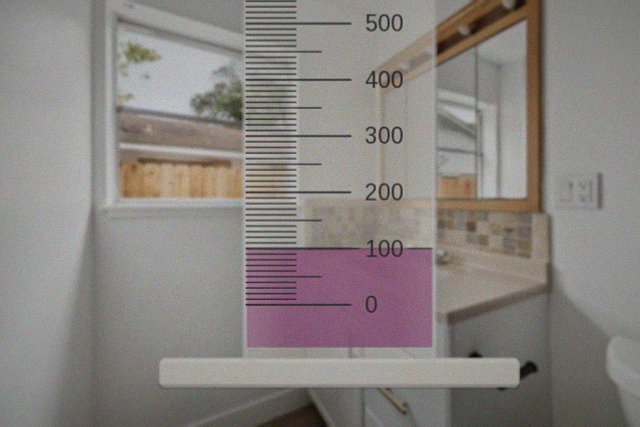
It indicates 100; mL
